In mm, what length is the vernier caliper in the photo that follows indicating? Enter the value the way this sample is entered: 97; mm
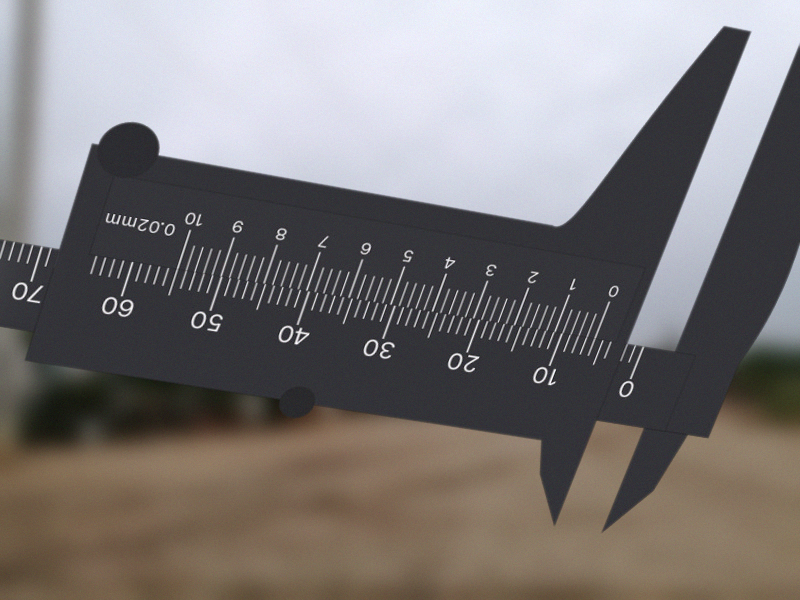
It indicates 6.0; mm
